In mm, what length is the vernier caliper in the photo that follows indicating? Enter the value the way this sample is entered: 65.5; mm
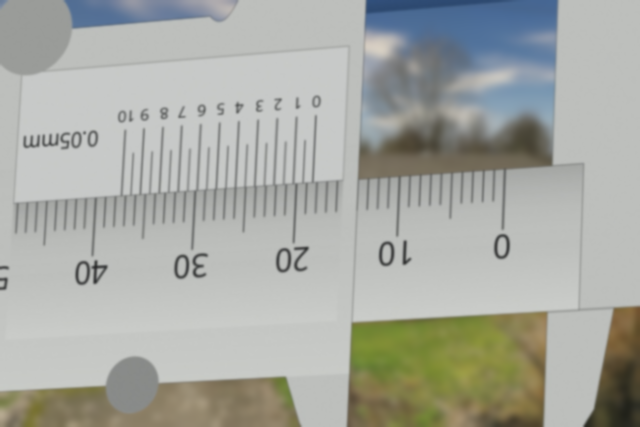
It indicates 18.4; mm
